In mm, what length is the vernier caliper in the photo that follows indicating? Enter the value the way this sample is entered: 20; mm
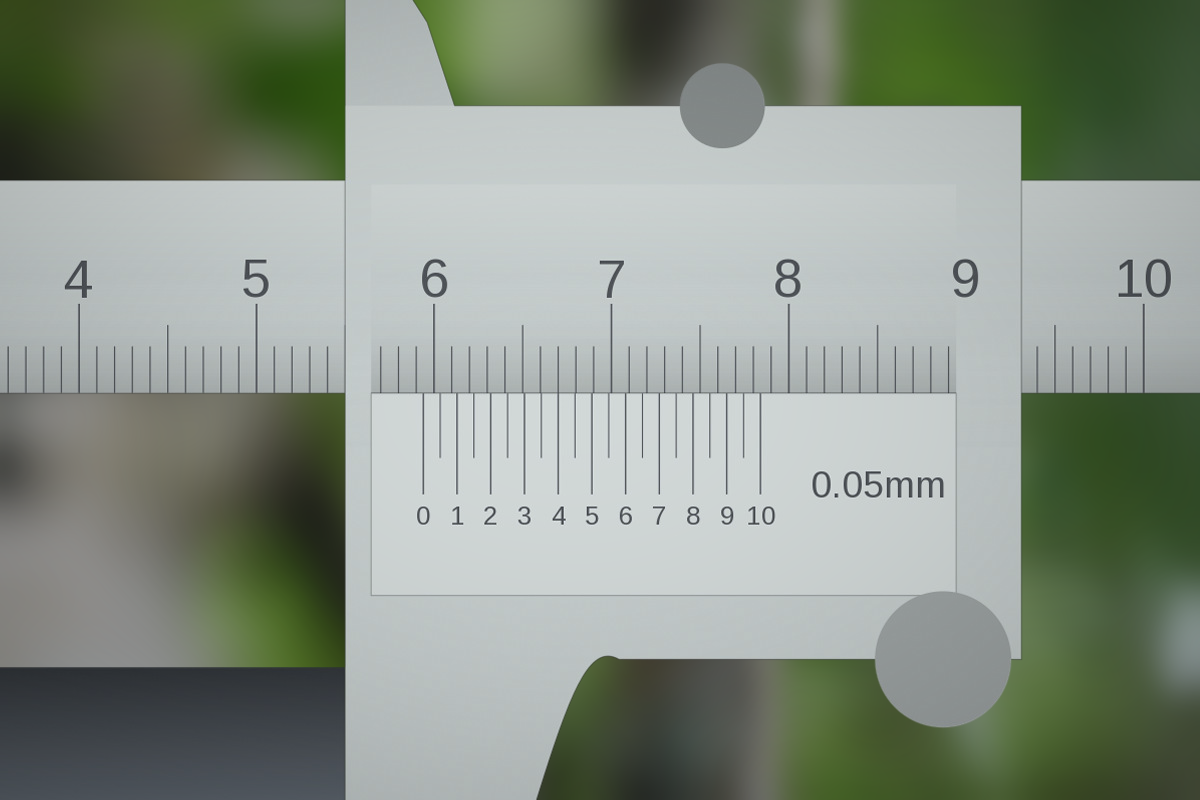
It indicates 59.4; mm
